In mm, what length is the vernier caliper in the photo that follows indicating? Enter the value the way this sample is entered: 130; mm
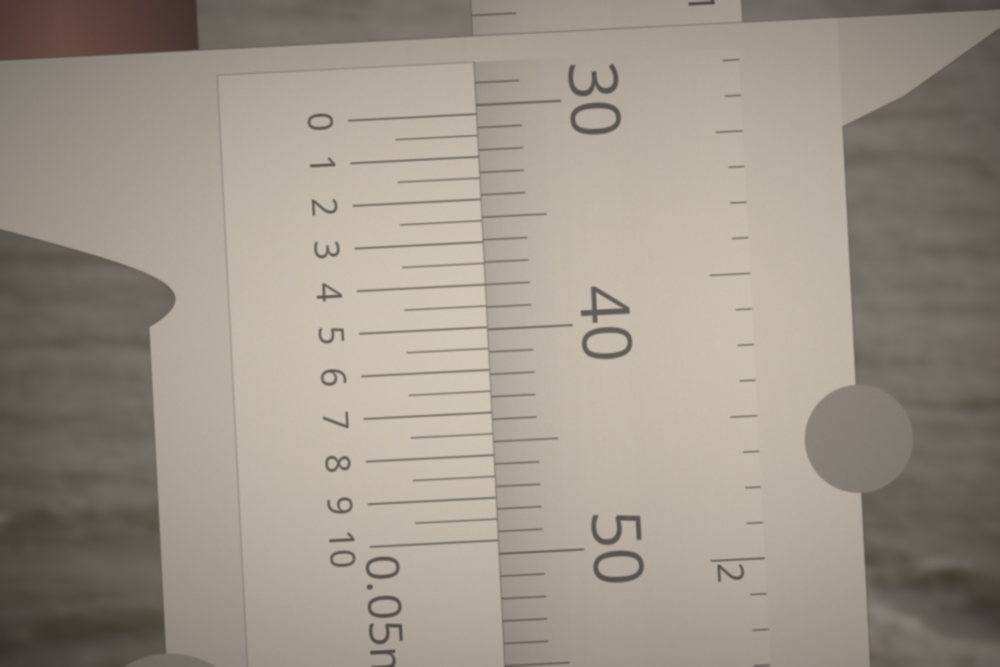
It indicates 30.4; mm
